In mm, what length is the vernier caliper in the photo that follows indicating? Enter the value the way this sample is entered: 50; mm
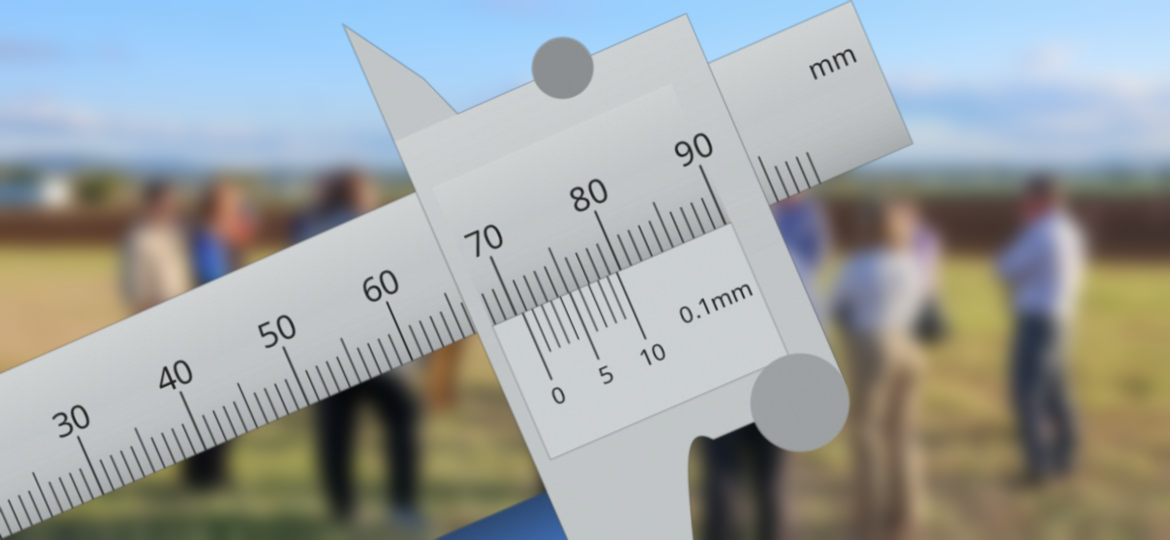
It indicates 70.6; mm
